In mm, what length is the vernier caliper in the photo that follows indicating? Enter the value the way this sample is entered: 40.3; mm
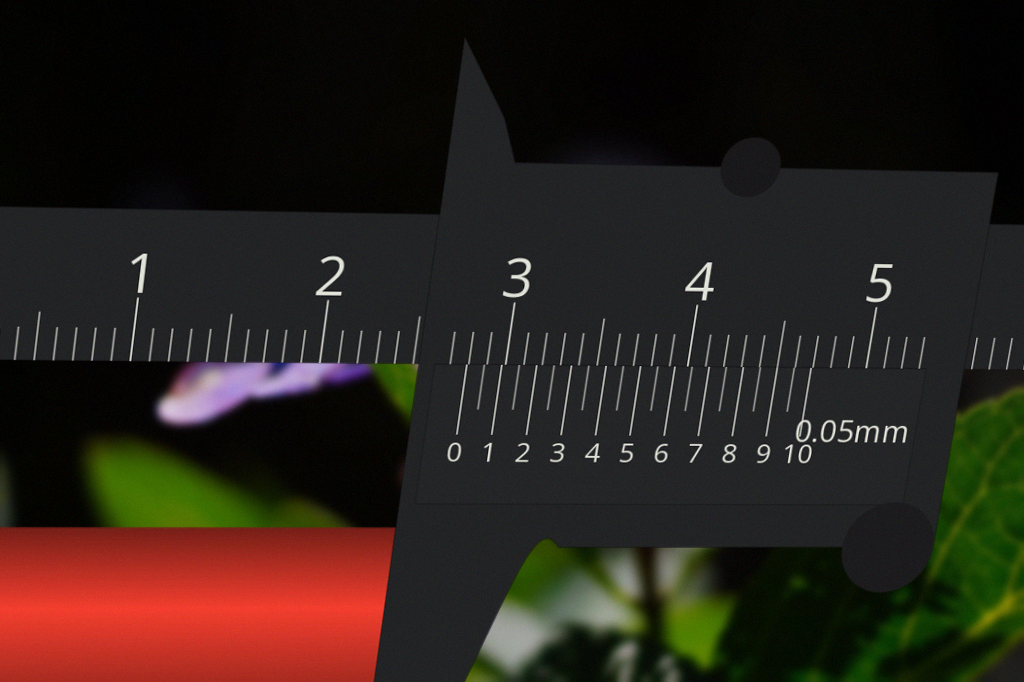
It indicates 27.9; mm
